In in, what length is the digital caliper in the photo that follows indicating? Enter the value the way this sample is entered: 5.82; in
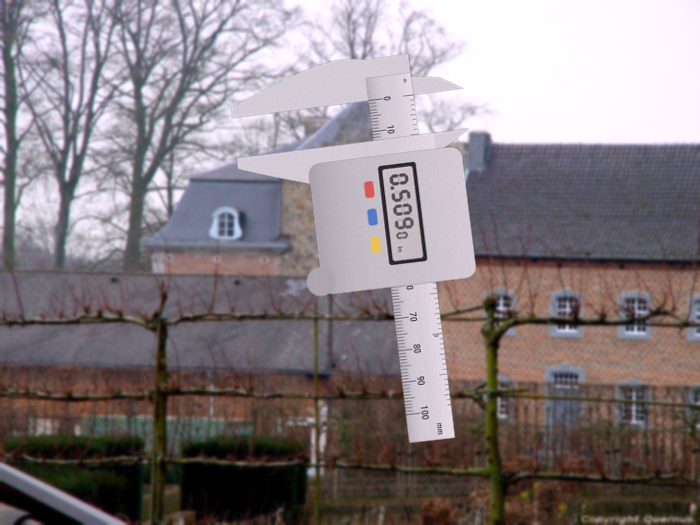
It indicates 0.5090; in
